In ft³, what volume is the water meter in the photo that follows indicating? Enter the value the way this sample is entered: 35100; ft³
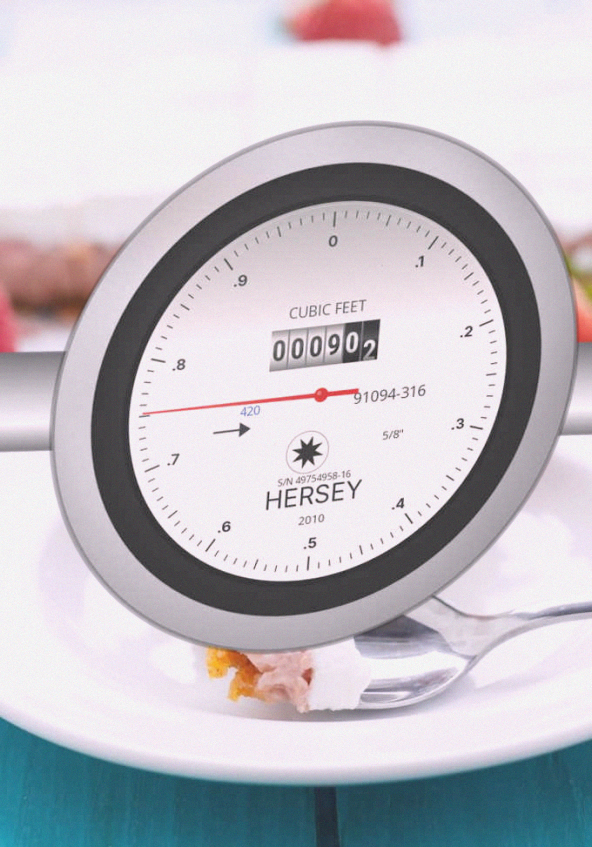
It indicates 901.75; ft³
